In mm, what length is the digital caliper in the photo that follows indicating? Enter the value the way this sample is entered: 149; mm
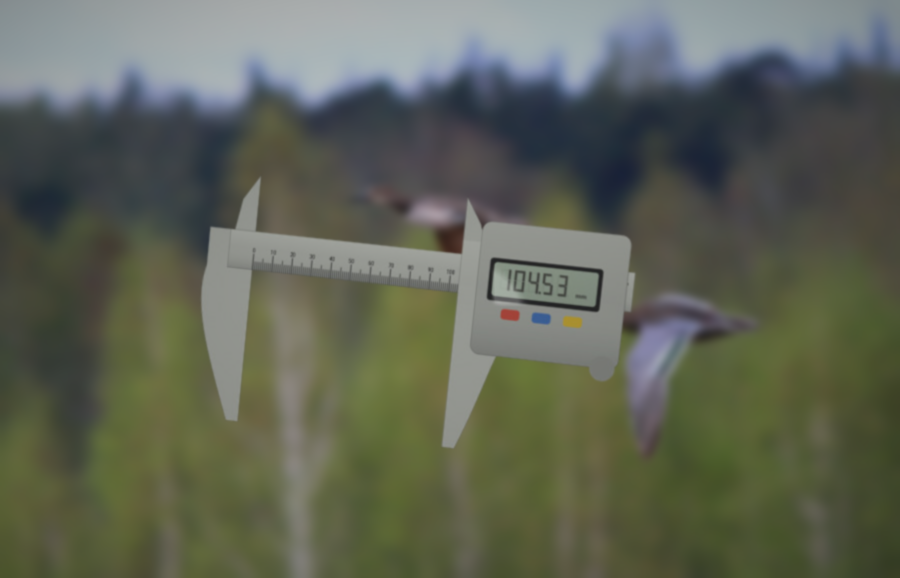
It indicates 104.53; mm
